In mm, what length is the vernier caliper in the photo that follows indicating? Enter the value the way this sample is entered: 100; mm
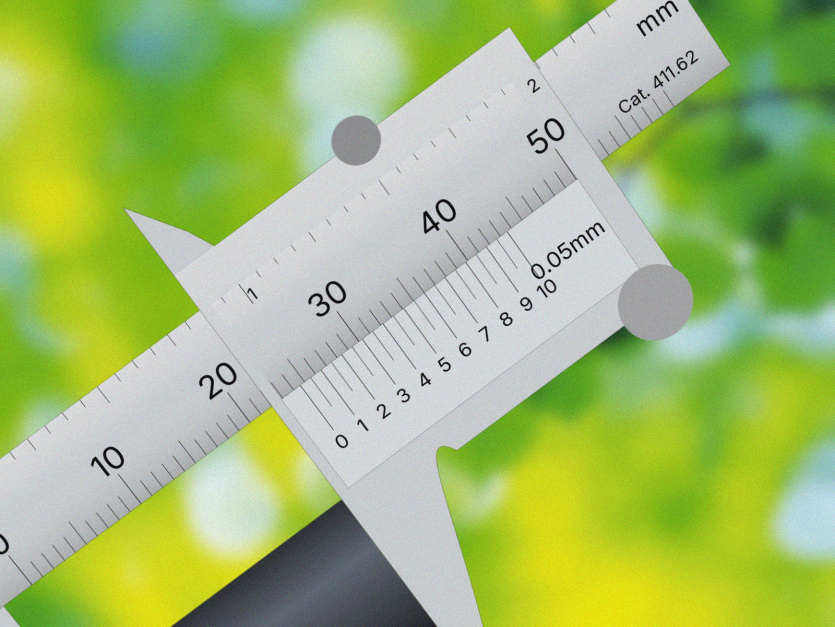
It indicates 24.6; mm
